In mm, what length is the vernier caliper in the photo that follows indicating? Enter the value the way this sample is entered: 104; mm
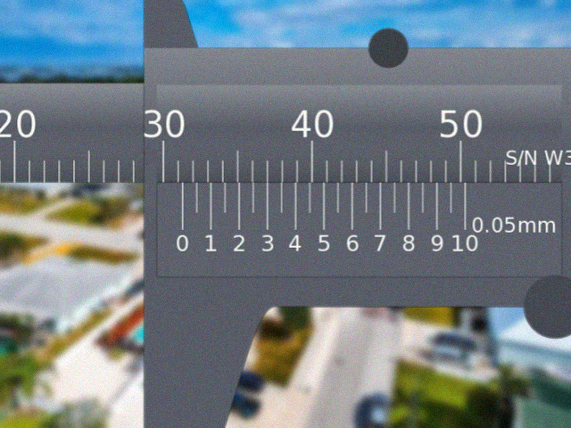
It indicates 31.3; mm
